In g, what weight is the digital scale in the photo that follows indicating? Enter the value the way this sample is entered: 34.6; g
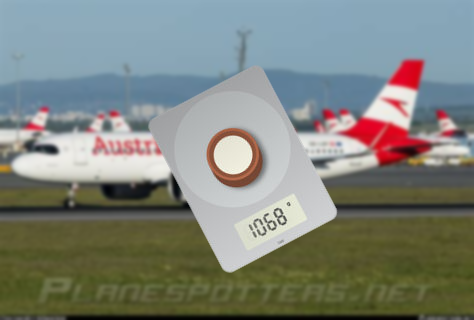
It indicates 1068; g
